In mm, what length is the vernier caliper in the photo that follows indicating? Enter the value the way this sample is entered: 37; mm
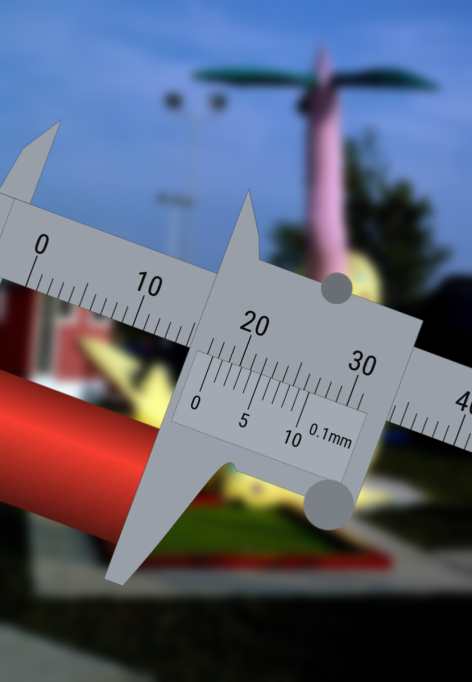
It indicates 17.5; mm
